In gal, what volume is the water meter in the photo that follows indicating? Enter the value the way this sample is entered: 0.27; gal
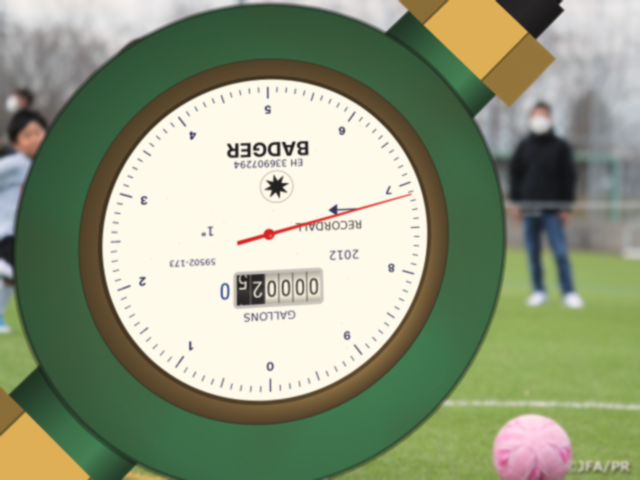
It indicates 247.1; gal
